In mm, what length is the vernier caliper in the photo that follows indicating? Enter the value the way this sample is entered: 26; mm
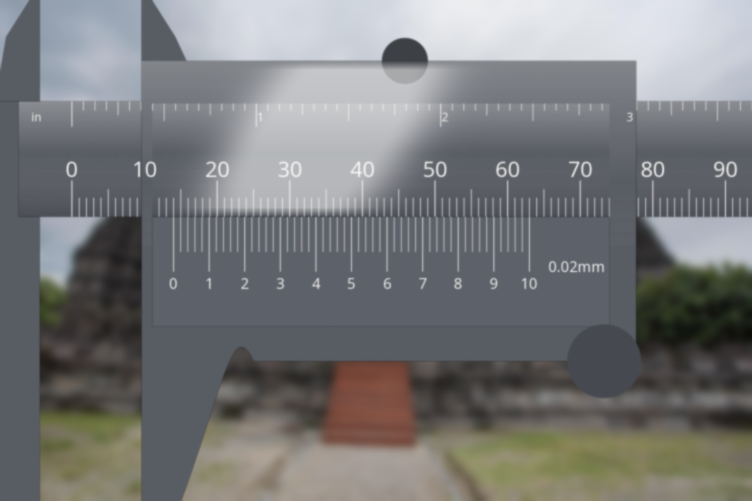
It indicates 14.0; mm
